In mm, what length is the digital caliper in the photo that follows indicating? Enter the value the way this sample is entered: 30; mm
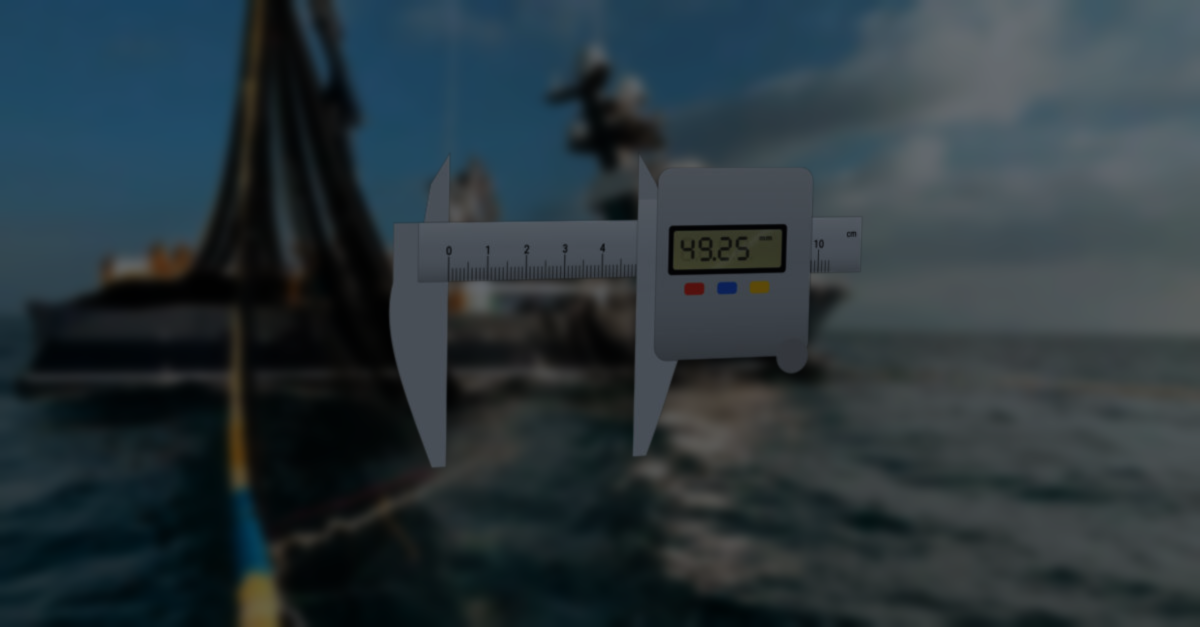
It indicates 49.25; mm
